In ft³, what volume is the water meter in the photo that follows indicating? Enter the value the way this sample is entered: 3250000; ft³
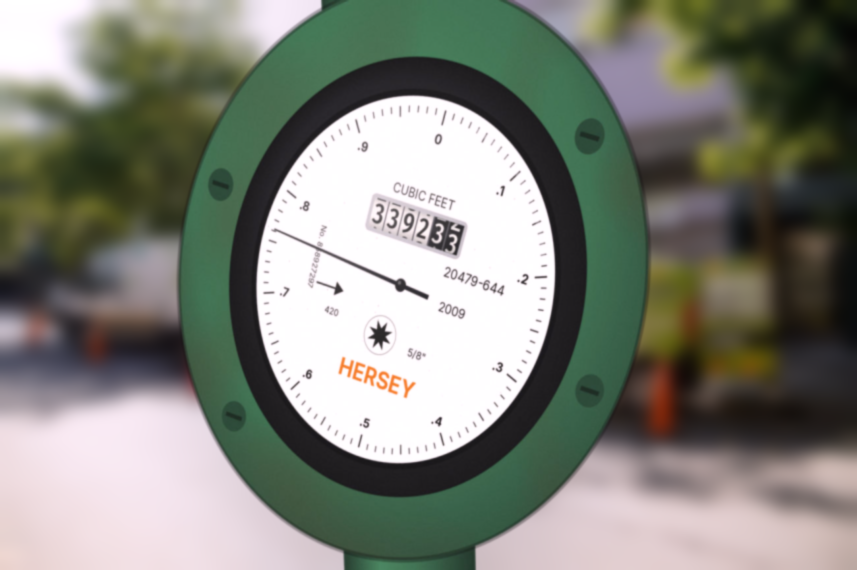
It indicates 339232.76; ft³
